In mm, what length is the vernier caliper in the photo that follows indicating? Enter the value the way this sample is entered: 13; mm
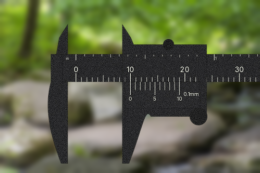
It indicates 10.0; mm
